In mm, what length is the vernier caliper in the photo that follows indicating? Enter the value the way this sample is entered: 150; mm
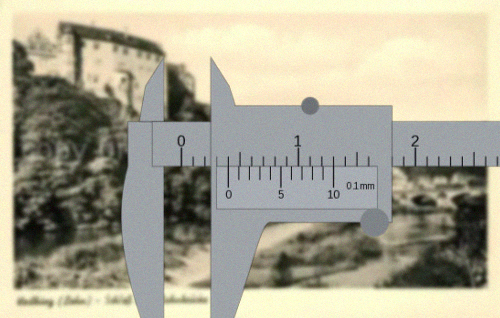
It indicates 4.0; mm
